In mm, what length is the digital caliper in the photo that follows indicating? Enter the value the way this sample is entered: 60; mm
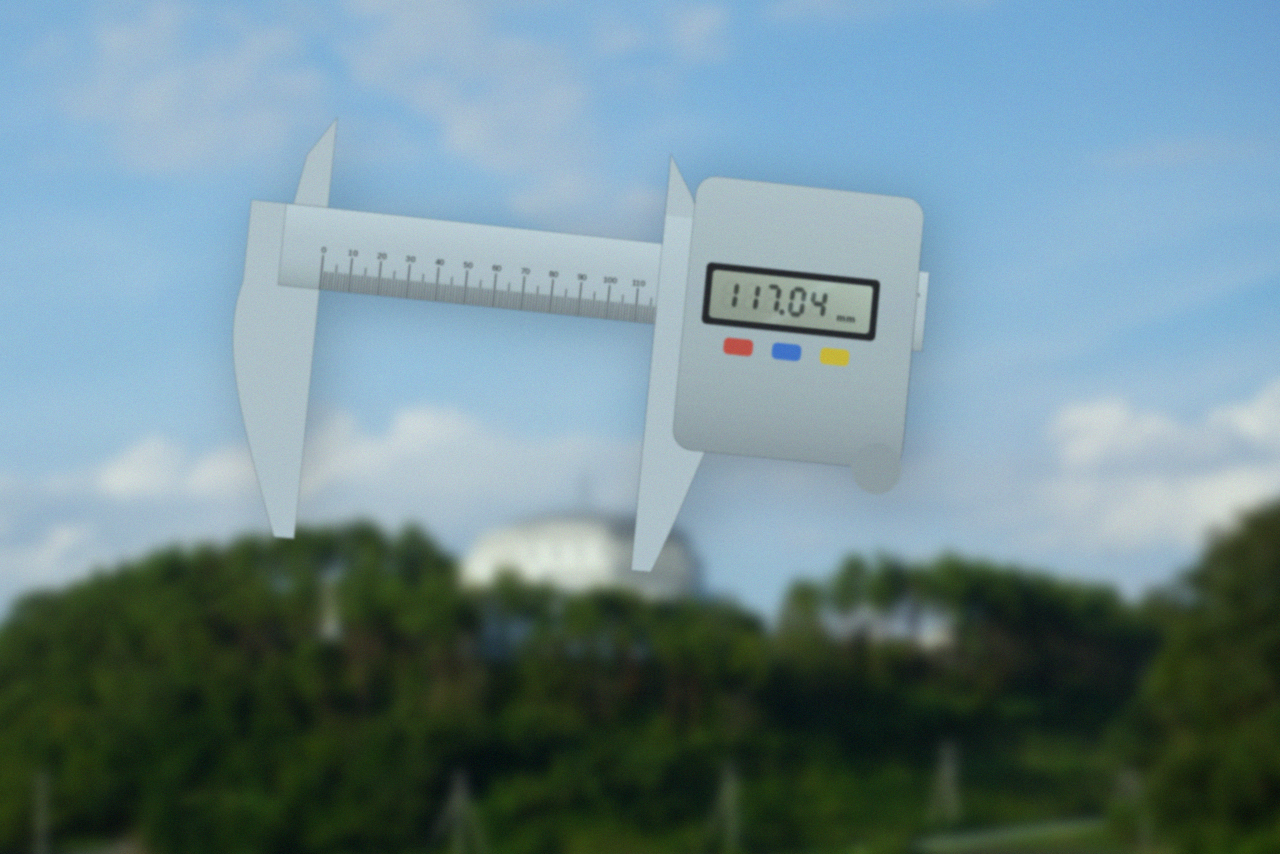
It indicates 117.04; mm
